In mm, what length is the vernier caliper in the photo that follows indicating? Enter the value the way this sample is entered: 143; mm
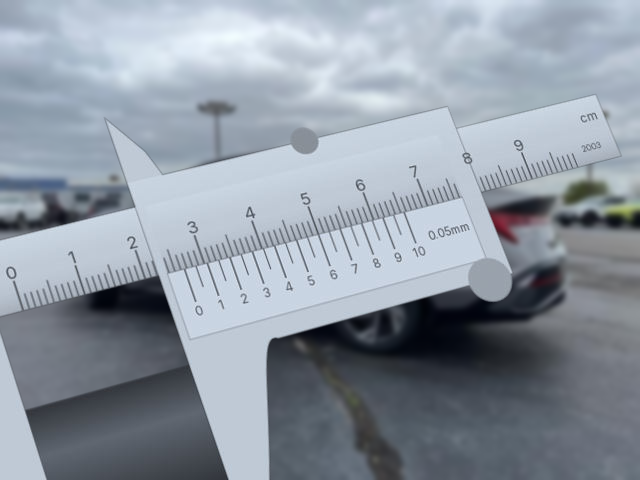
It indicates 26.6; mm
